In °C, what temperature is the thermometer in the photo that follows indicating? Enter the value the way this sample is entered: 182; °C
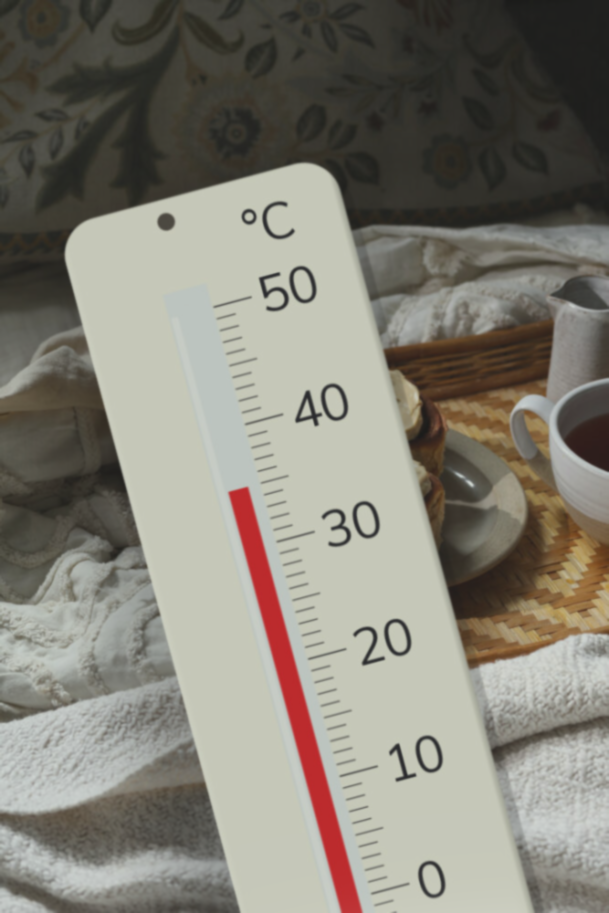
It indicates 35; °C
